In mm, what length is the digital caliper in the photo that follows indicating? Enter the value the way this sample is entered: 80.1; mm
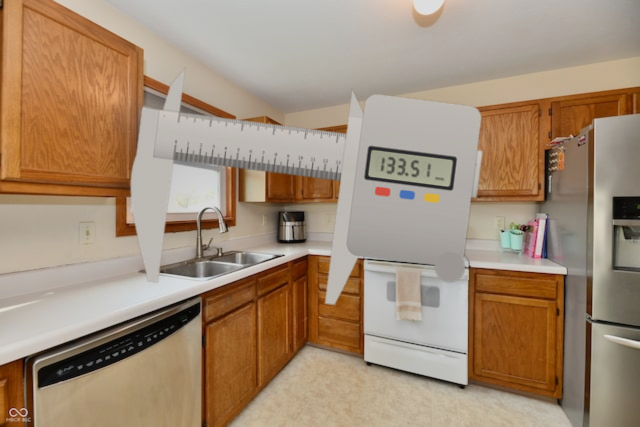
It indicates 133.51; mm
